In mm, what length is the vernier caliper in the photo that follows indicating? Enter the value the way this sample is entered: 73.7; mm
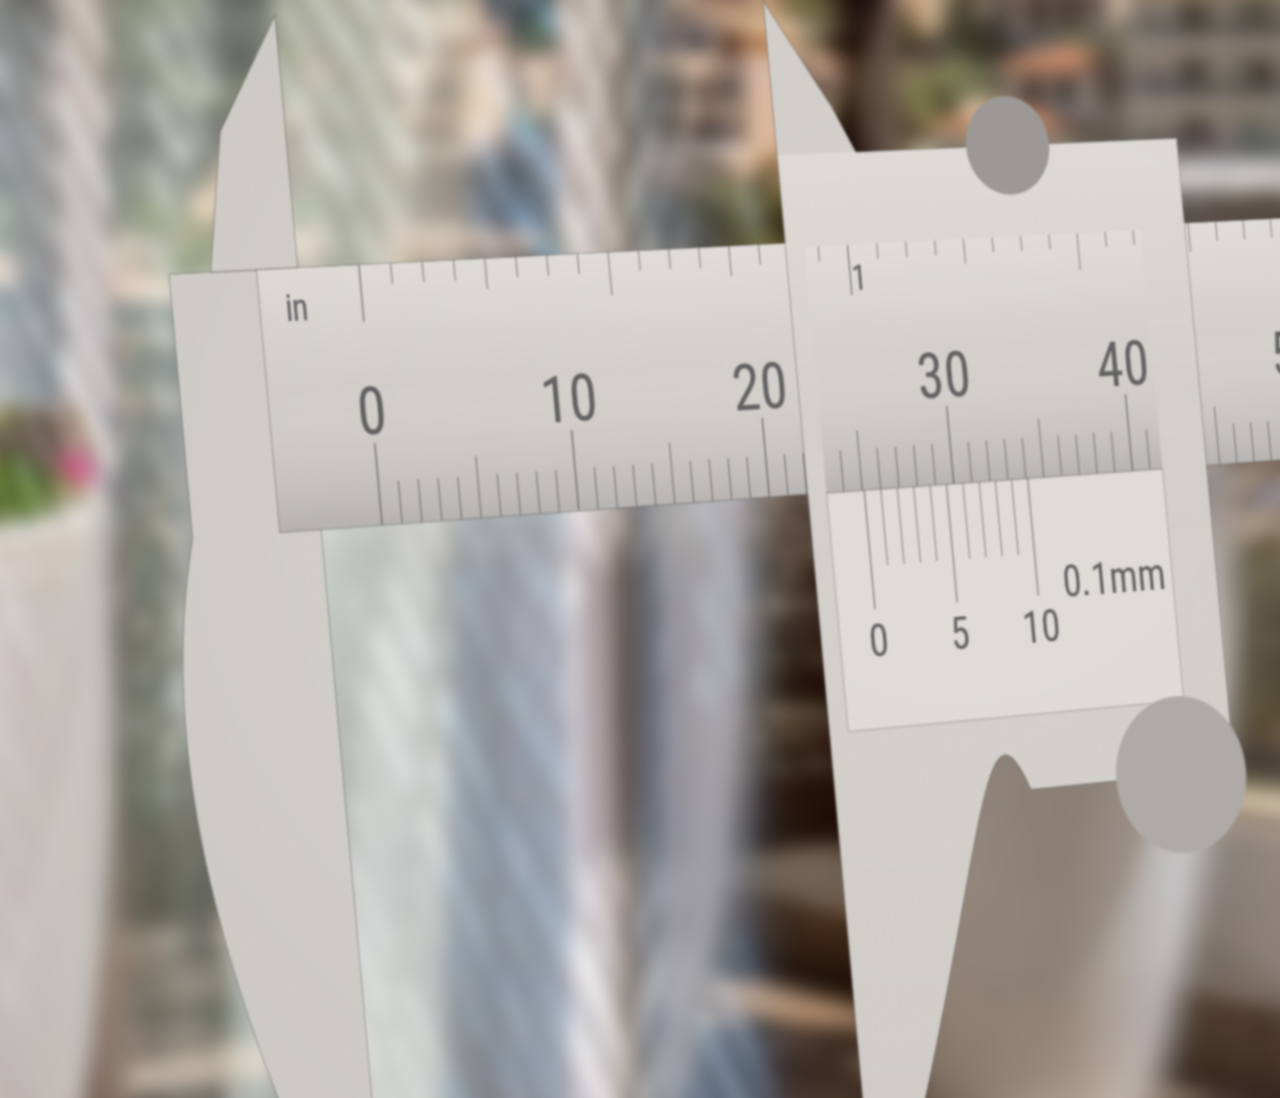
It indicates 25.1; mm
